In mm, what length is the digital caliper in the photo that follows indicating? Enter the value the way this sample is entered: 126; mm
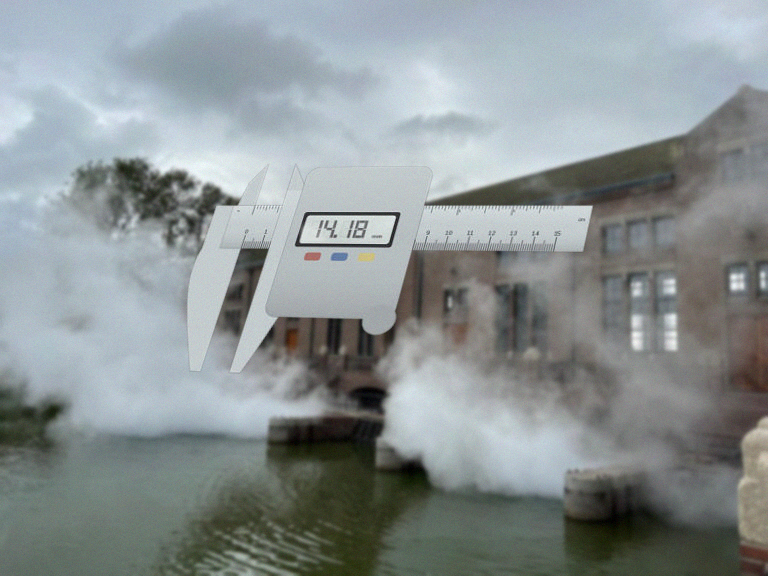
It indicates 14.18; mm
